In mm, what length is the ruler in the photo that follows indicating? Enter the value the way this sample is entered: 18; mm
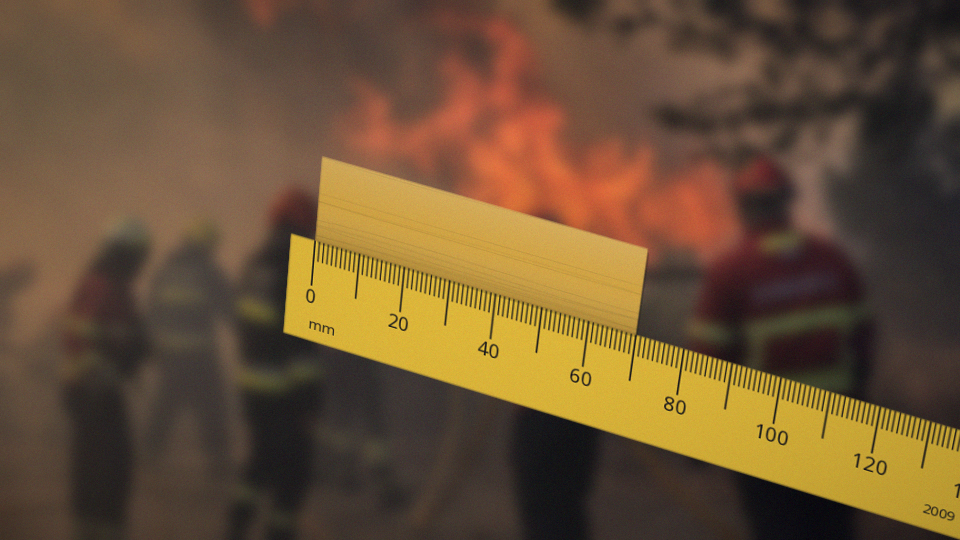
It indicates 70; mm
